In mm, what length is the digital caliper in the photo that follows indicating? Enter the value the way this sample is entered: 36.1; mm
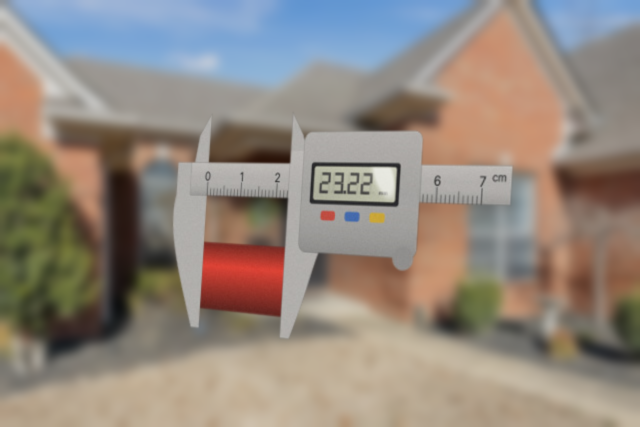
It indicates 23.22; mm
